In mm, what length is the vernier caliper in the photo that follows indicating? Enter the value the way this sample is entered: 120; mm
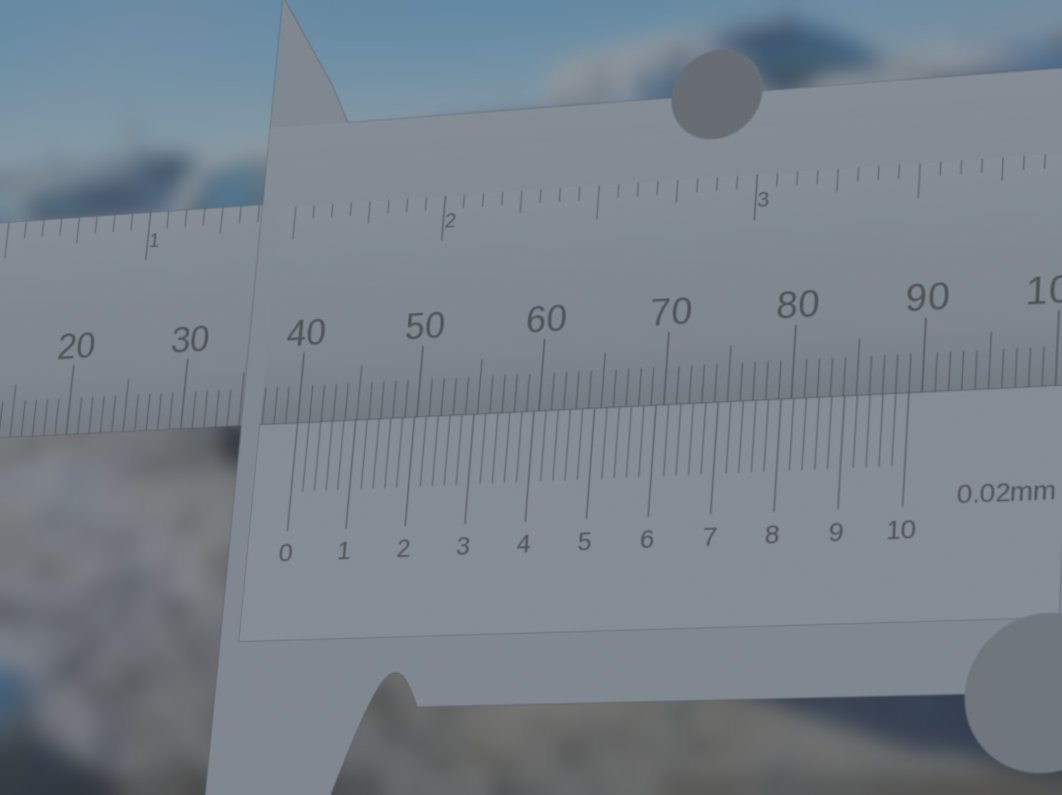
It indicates 40.0; mm
